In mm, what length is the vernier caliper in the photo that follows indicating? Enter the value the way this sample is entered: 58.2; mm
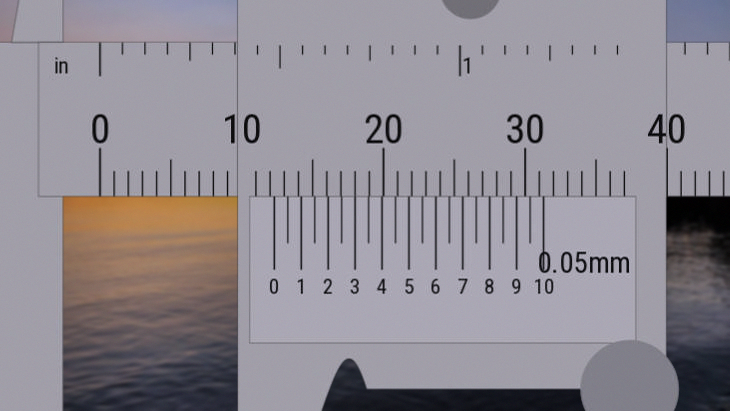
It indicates 12.3; mm
